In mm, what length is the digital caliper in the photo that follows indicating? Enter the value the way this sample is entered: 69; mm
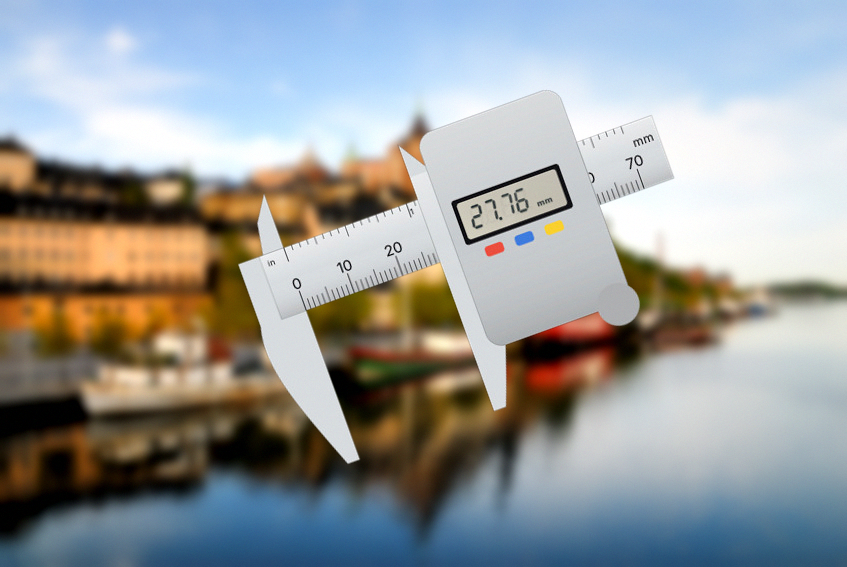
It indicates 27.76; mm
